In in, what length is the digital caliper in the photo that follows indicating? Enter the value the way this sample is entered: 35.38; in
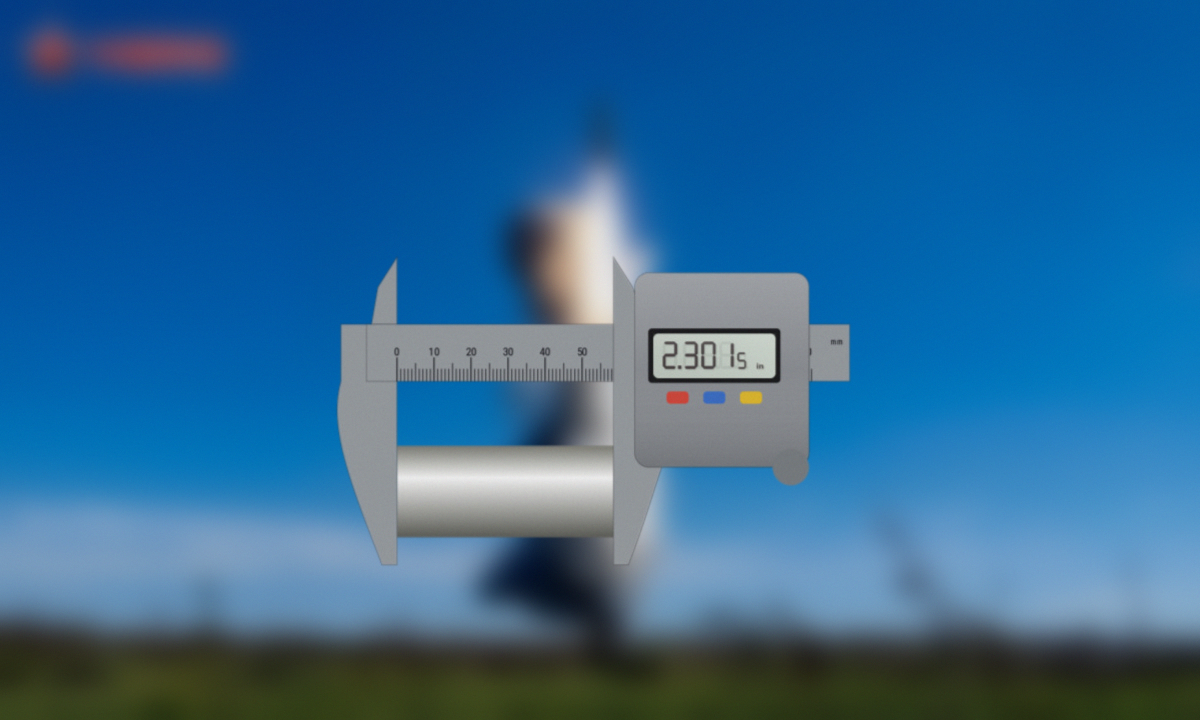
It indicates 2.3015; in
